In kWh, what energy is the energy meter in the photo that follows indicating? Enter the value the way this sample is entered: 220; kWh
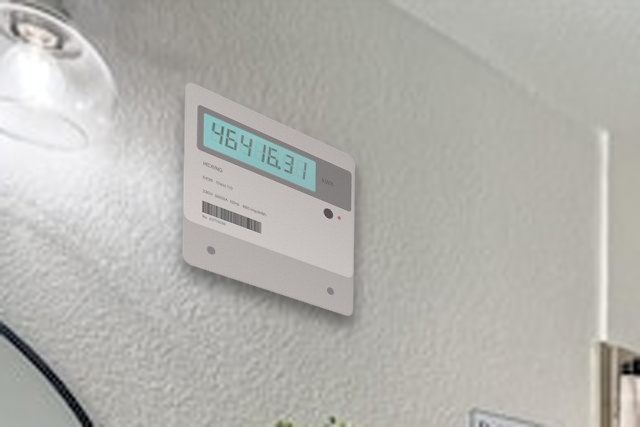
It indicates 46416.31; kWh
